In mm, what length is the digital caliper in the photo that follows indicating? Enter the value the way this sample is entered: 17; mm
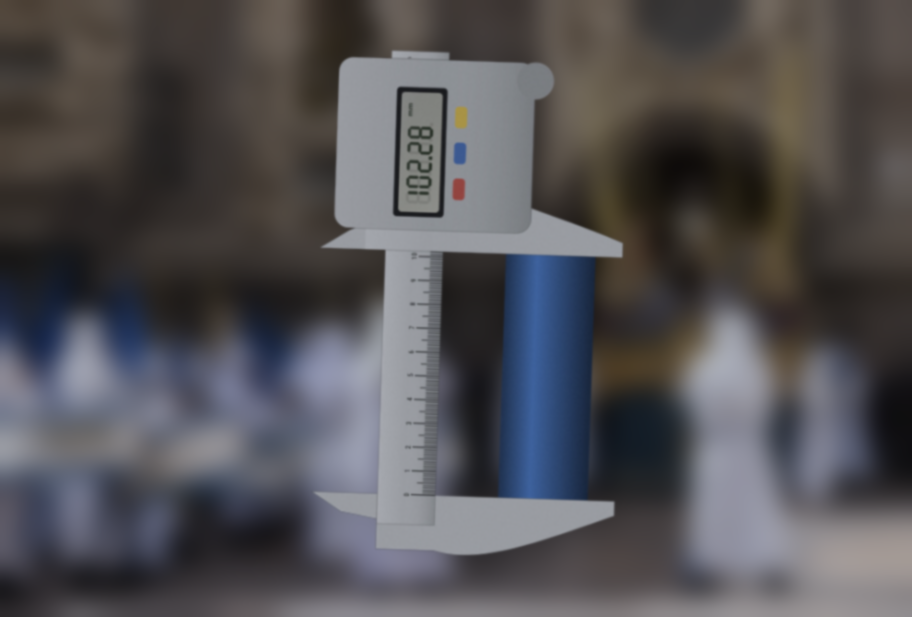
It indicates 102.28; mm
